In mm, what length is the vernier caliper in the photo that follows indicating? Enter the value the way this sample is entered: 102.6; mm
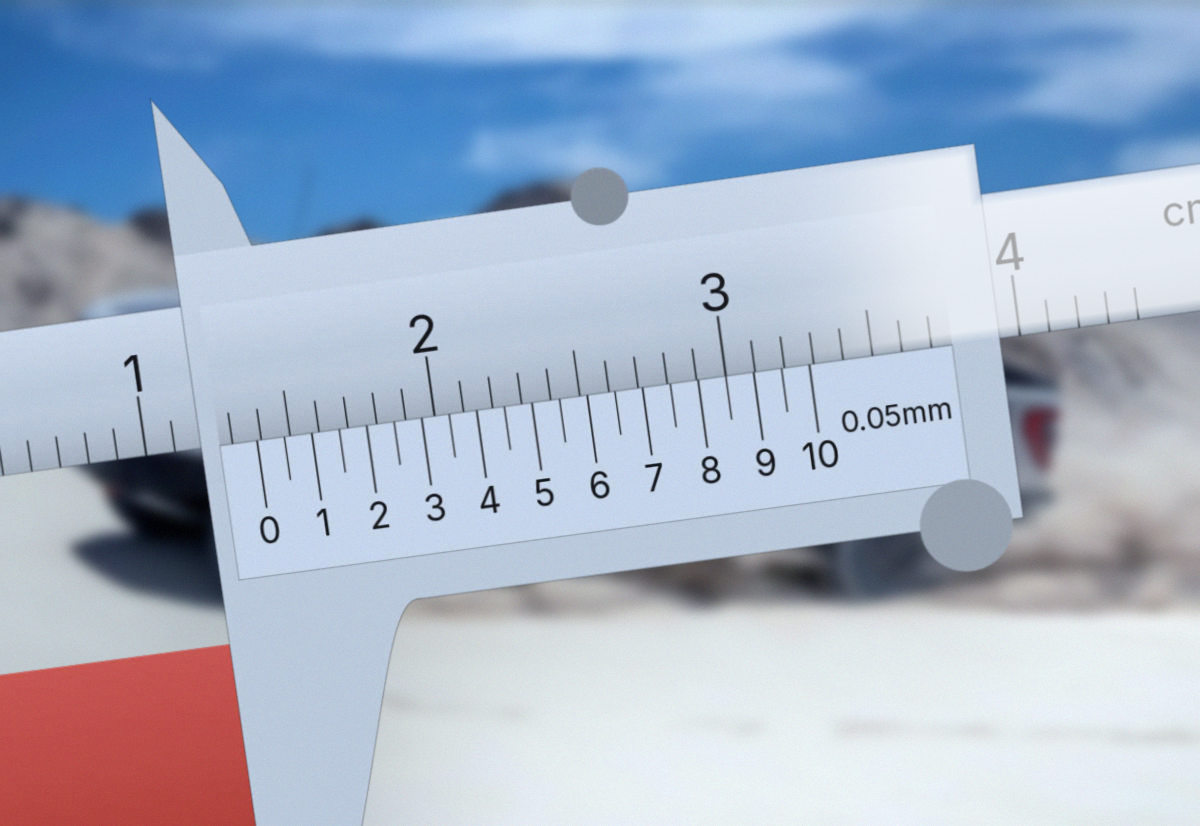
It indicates 13.85; mm
